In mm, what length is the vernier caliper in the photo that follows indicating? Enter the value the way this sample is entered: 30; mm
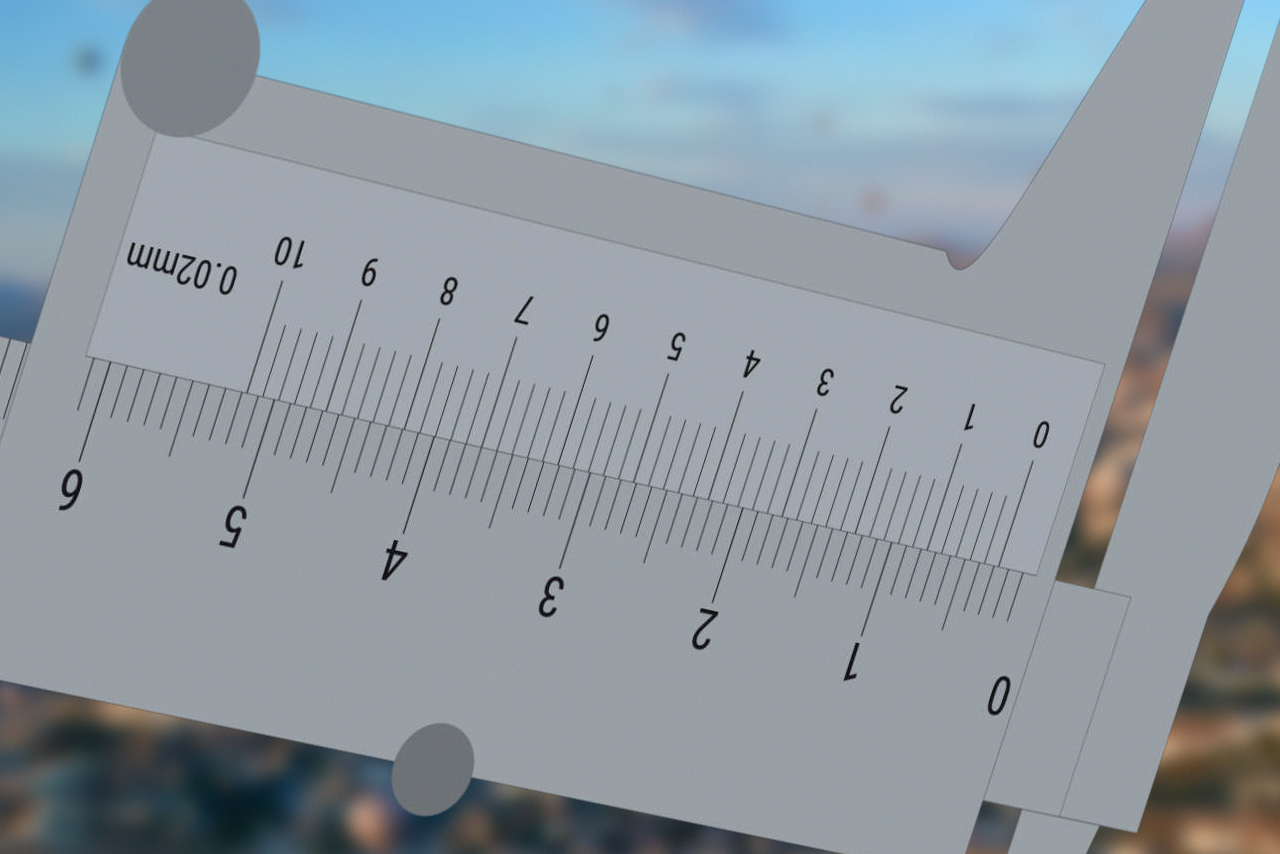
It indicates 2.7; mm
